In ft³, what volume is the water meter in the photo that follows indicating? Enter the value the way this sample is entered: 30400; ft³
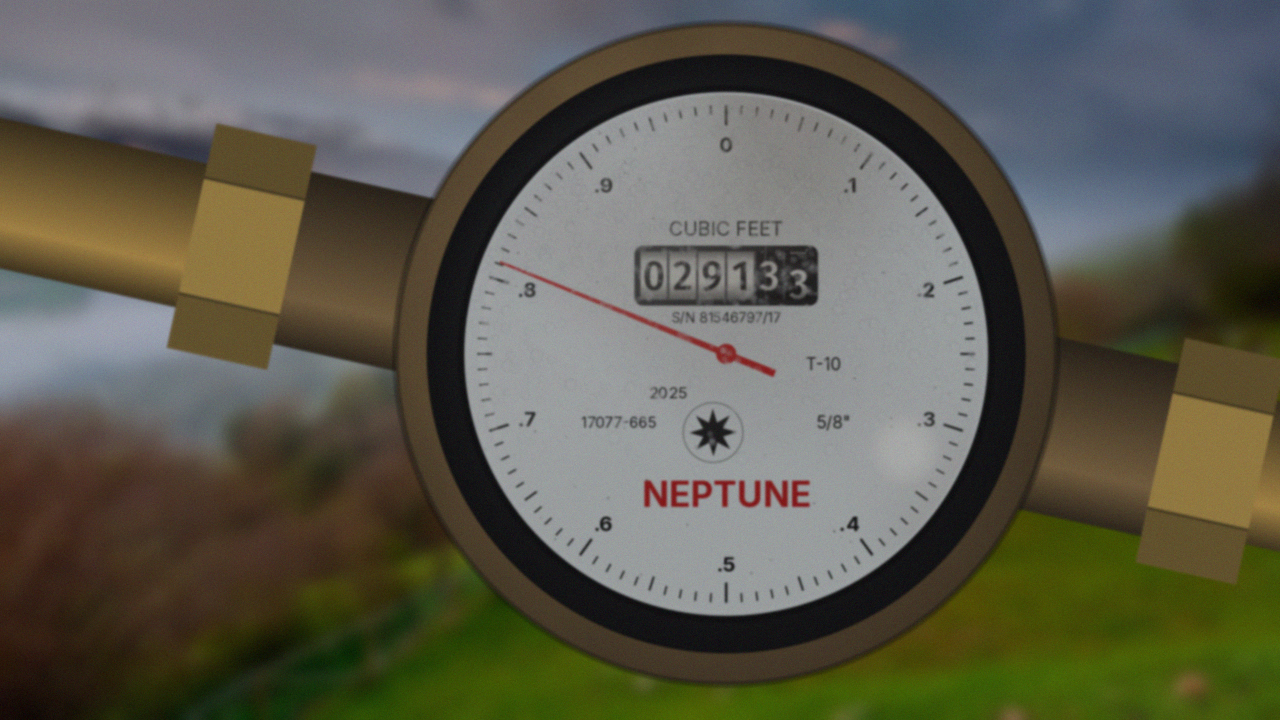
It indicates 29132.81; ft³
